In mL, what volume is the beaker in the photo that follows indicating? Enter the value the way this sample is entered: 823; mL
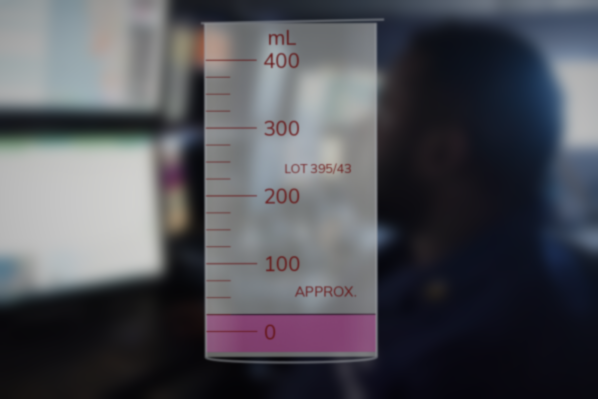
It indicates 25; mL
